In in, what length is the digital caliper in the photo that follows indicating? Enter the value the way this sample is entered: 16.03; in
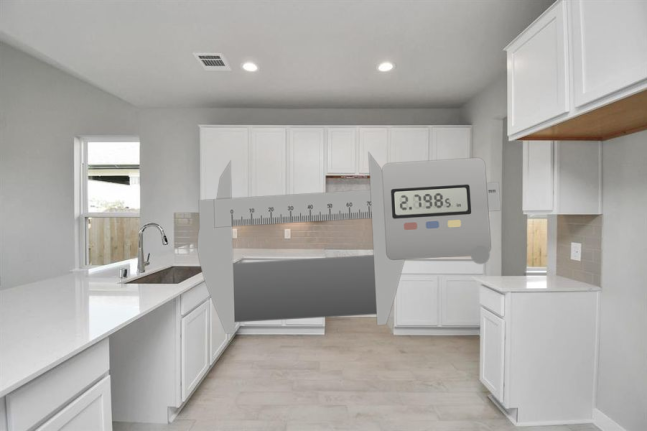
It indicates 2.7985; in
